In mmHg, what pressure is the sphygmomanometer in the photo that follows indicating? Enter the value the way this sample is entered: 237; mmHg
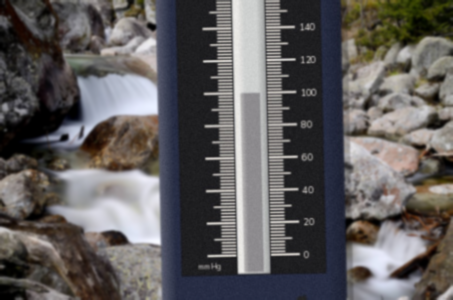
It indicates 100; mmHg
